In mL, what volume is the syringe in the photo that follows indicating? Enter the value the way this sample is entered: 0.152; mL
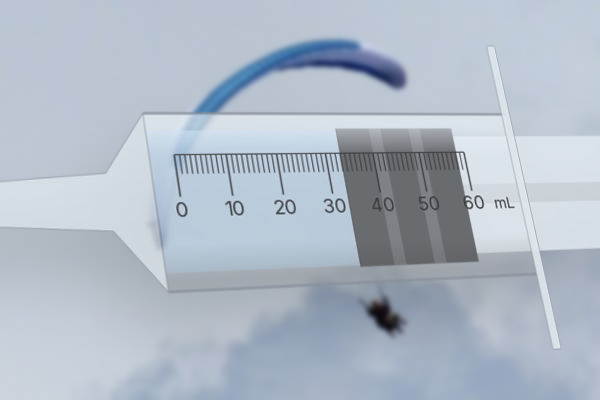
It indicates 33; mL
